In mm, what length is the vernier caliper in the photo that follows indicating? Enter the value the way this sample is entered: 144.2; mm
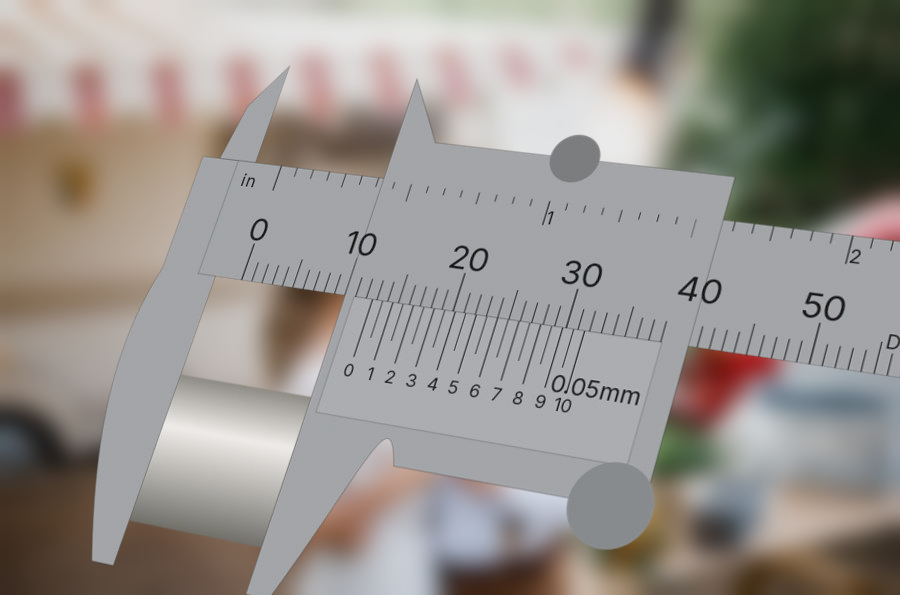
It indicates 12.6; mm
